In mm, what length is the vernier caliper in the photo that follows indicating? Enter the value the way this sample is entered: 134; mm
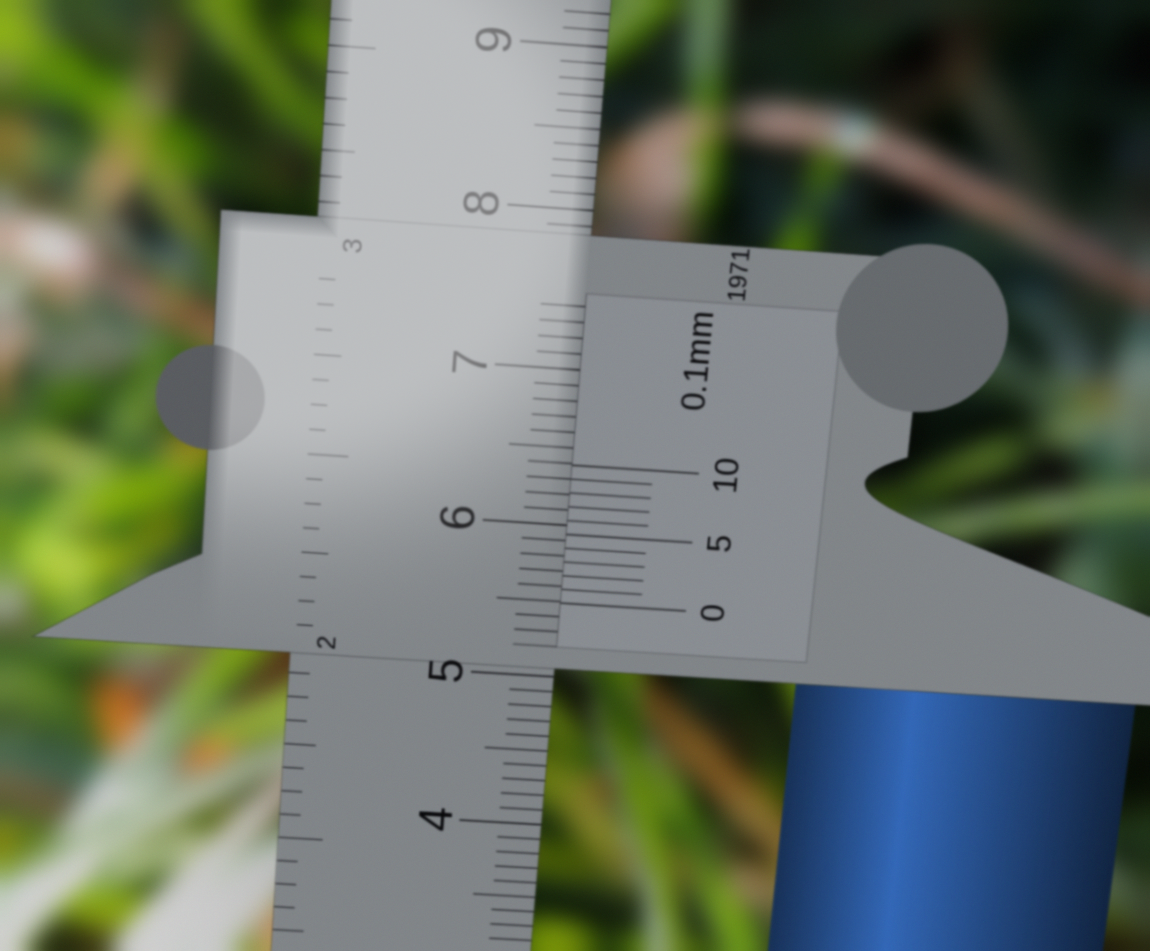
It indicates 54.9; mm
